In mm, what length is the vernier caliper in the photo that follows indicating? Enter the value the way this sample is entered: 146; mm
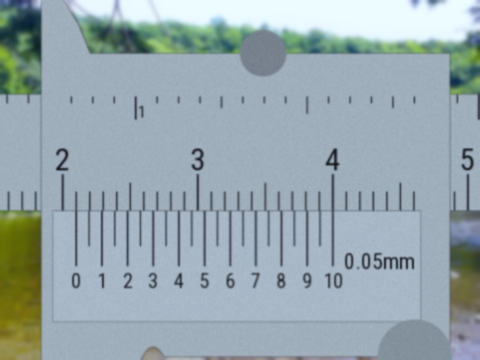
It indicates 21.0; mm
